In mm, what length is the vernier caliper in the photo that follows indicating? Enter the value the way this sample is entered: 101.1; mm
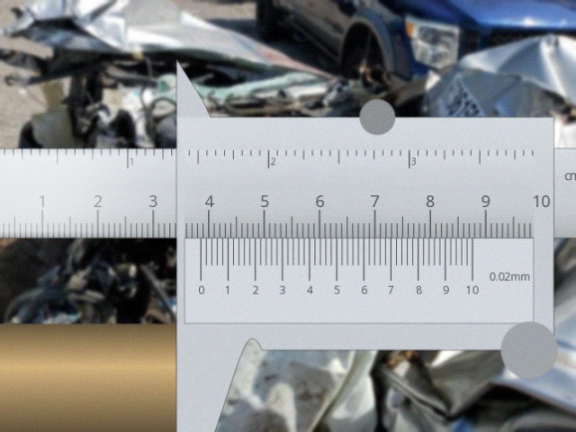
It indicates 38.6; mm
